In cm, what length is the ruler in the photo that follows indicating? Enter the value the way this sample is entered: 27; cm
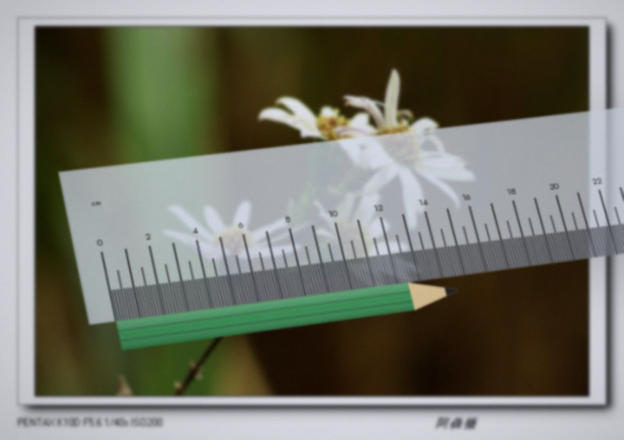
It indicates 14.5; cm
